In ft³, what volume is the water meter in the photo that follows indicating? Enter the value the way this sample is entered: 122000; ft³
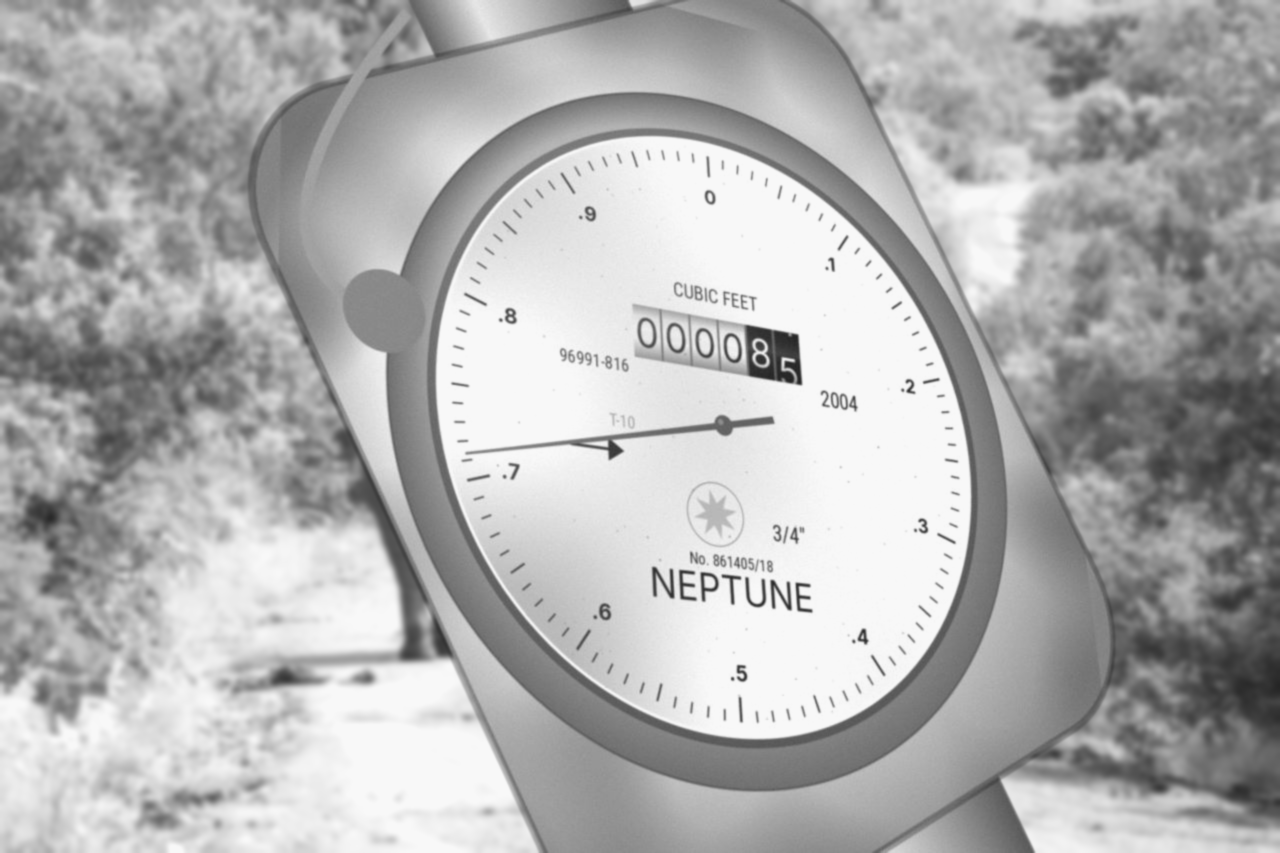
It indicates 84.71; ft³
